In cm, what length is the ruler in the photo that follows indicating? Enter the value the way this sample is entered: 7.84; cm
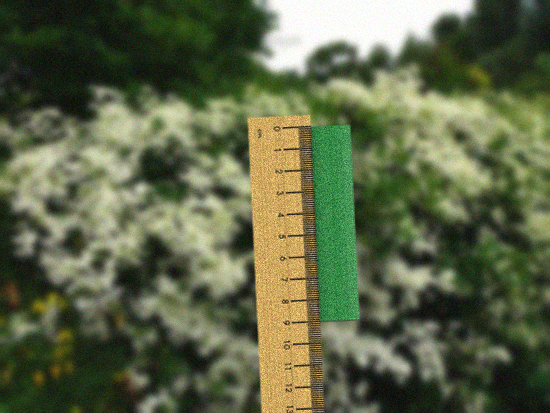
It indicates 9; cm
